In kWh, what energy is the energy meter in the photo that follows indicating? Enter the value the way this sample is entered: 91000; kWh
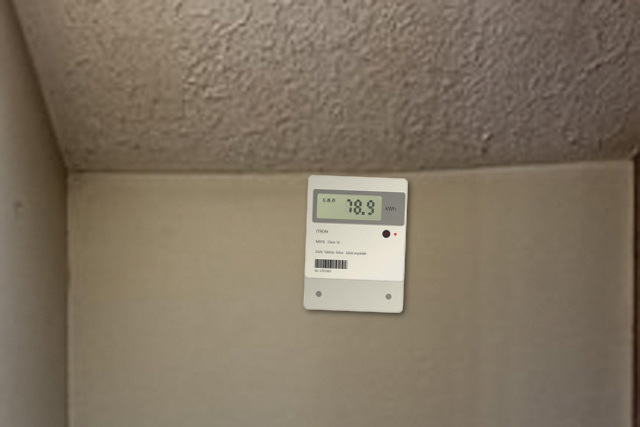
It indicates 78.9; kWh
